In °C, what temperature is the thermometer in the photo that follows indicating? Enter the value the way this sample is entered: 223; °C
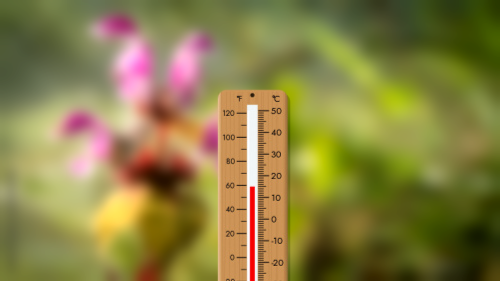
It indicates 15; °C
